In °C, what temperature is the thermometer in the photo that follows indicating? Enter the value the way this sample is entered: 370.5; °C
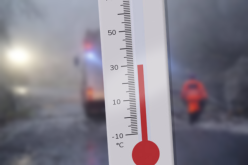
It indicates 30; °C
